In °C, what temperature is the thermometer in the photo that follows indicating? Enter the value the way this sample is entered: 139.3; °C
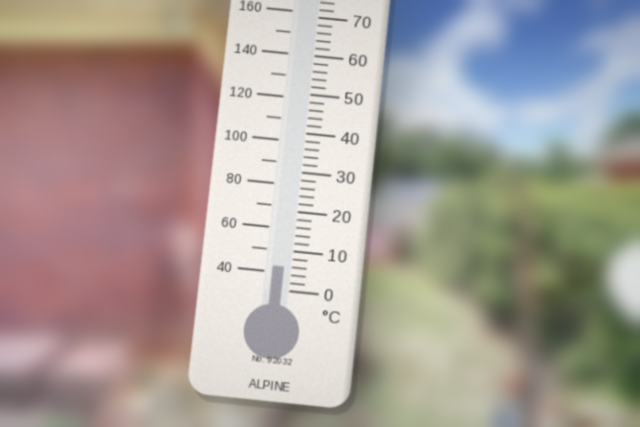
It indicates 6; °C
